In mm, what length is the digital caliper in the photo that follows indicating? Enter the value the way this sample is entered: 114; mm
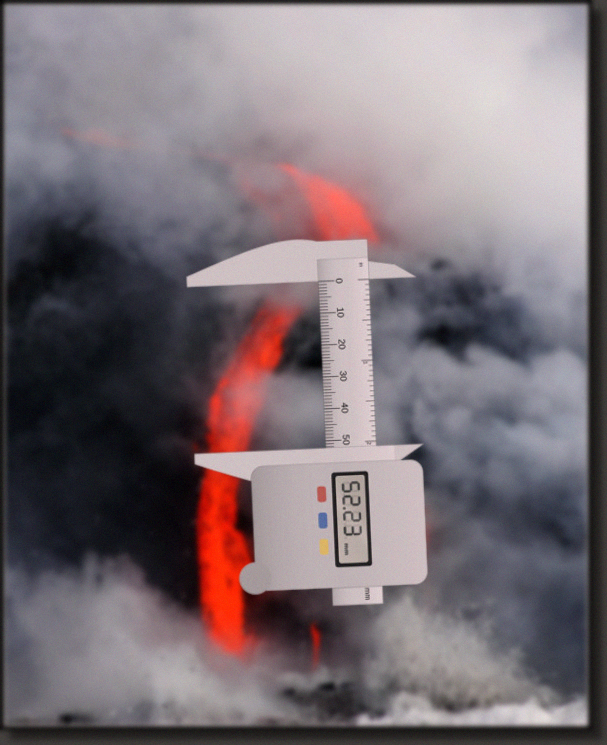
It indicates 52.23; mm
